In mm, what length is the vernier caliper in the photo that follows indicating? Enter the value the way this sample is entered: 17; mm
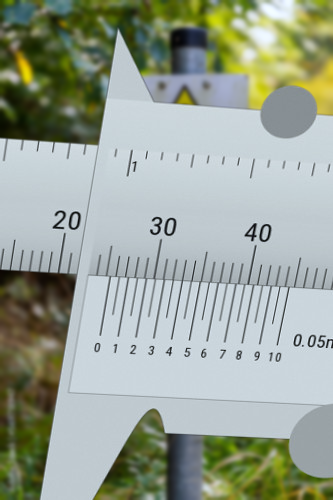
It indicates 25.4; mm
